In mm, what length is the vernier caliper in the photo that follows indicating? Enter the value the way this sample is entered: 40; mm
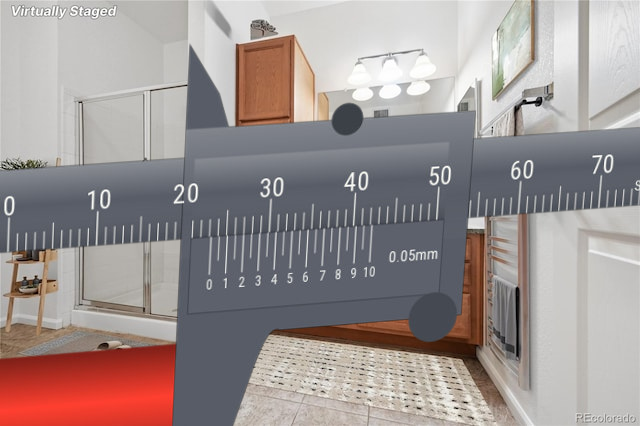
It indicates 23.2; mm
